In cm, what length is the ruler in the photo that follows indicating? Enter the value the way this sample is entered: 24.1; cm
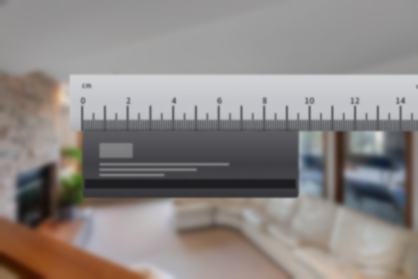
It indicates 9.5; cm
